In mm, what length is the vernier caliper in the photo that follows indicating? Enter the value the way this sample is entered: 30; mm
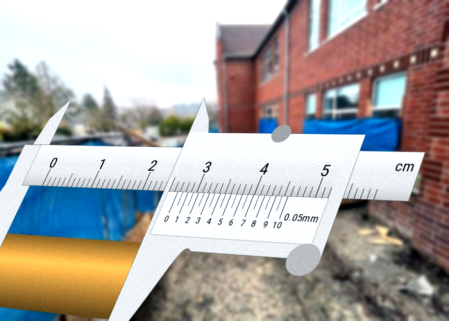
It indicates 26.6; mm
